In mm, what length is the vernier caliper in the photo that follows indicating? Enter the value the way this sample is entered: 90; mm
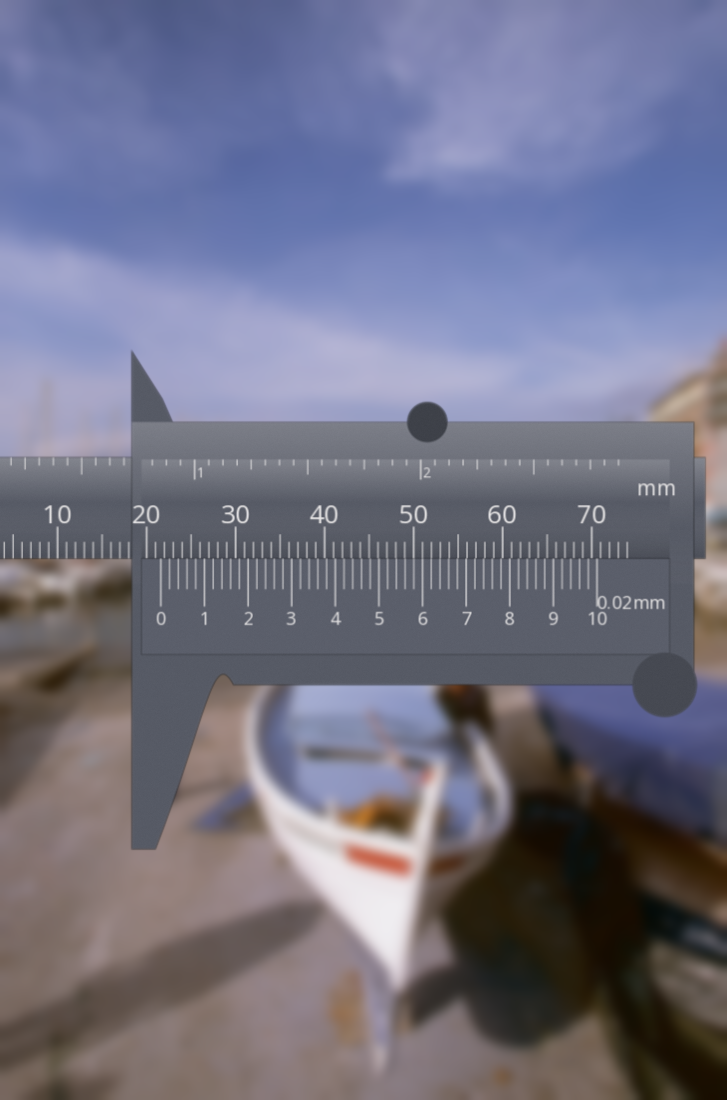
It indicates 21.6; mm
